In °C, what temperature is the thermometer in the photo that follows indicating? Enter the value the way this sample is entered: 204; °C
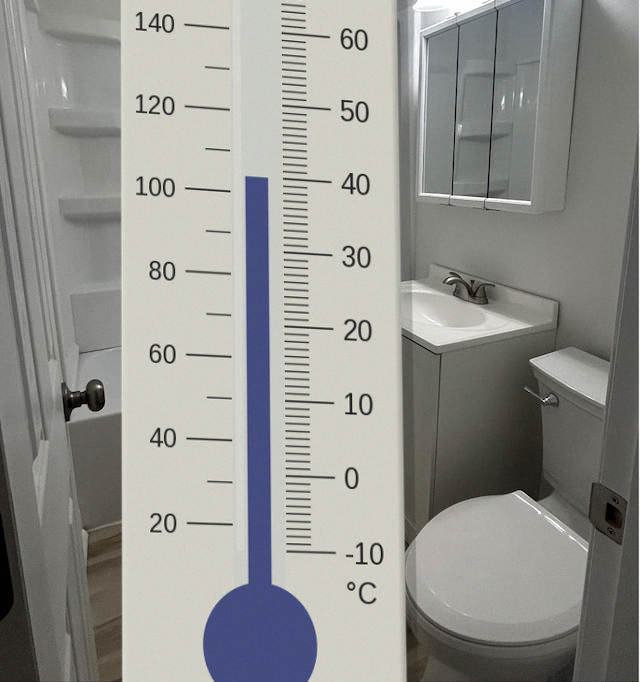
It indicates 40; °C
